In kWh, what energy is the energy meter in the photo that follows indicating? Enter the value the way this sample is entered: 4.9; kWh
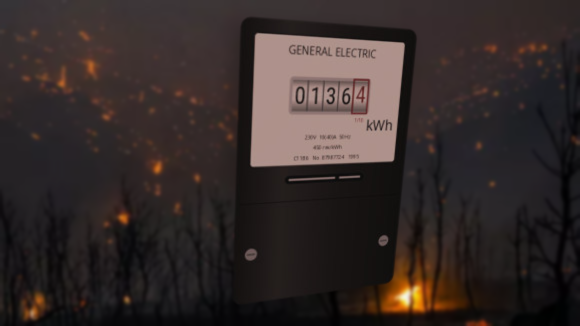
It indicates 136.4; kWh
